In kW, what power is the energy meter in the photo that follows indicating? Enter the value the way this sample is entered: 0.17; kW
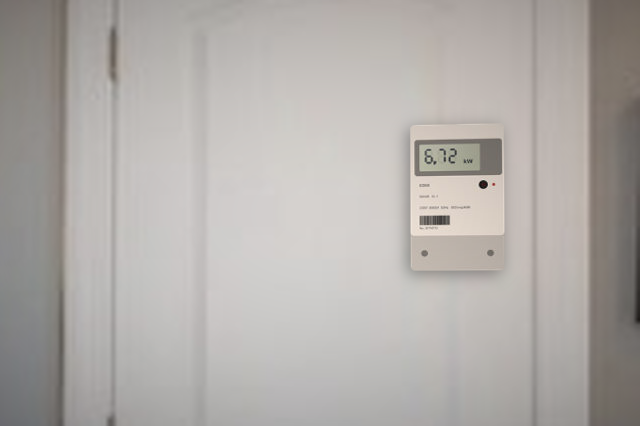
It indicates 6.72; kW
